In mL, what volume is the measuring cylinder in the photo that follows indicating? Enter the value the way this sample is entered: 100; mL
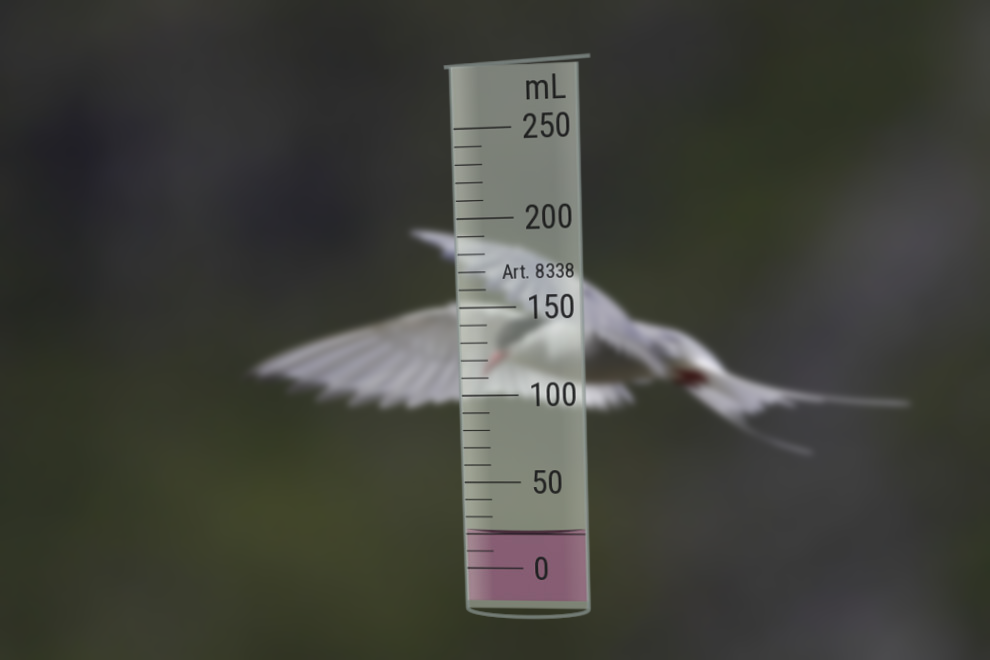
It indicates 20; mL
